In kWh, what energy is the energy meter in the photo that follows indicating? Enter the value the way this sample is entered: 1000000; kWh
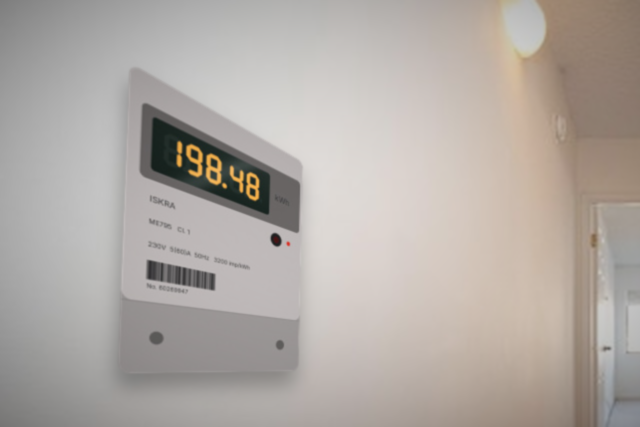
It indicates 198.48; kWh
